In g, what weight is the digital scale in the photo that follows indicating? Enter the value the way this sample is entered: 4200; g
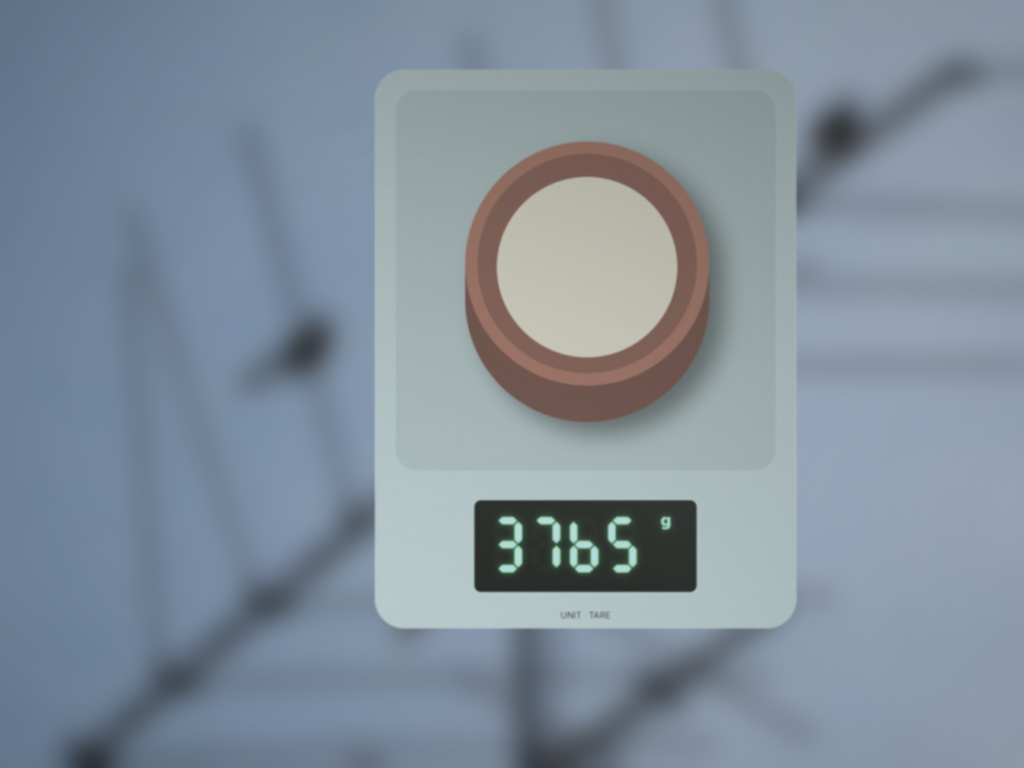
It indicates 3765; g
